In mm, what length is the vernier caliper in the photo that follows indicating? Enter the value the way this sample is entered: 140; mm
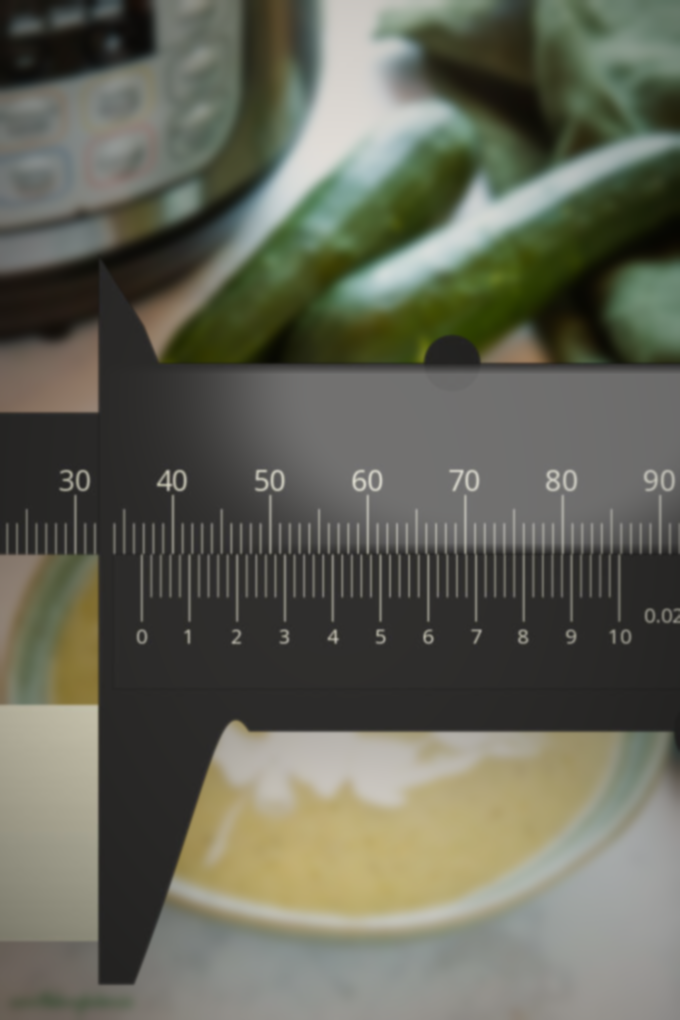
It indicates 36.8; mm
